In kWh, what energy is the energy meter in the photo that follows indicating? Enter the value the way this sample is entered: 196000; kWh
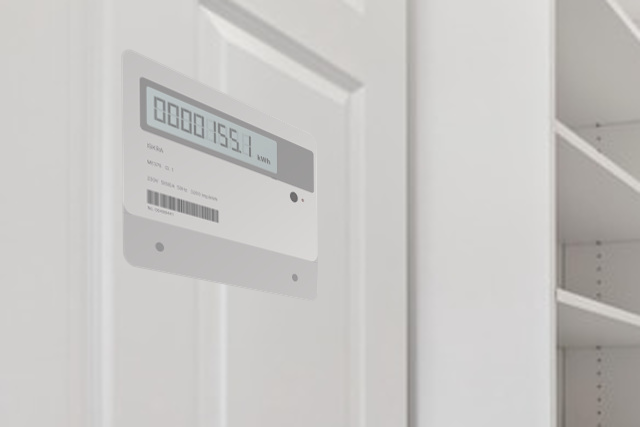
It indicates 155.1; kWh
